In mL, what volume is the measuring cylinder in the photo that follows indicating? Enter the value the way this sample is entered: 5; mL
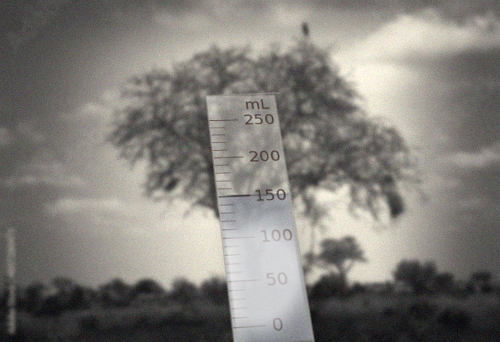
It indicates 150; mL
